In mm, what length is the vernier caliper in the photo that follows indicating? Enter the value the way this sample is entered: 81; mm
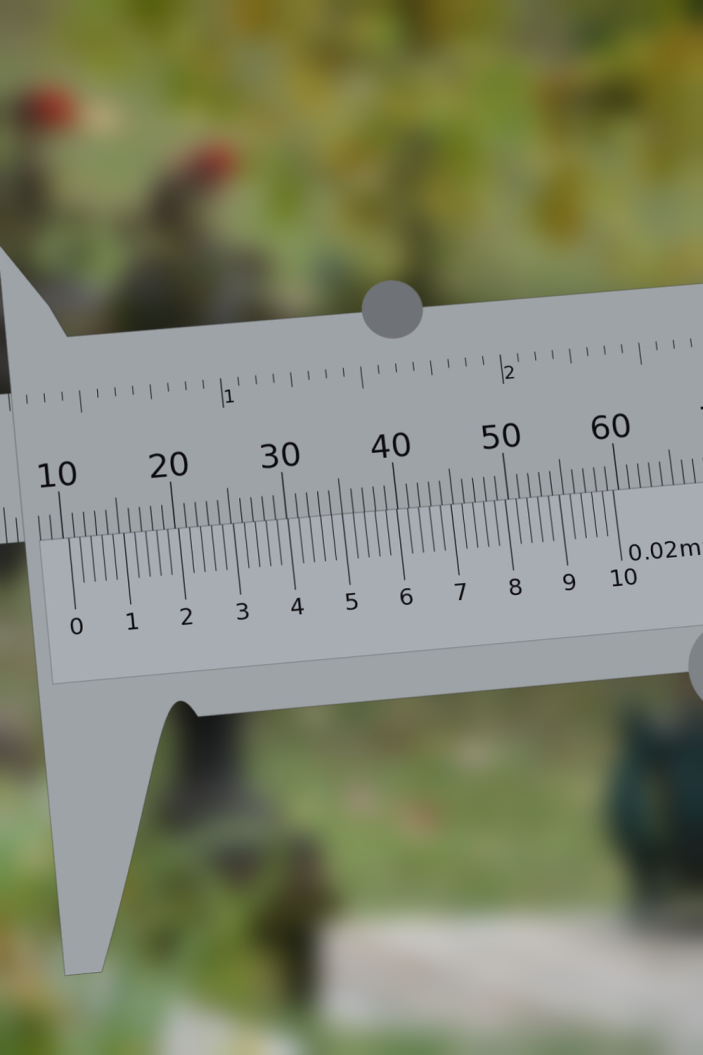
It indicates 10.5; mm
